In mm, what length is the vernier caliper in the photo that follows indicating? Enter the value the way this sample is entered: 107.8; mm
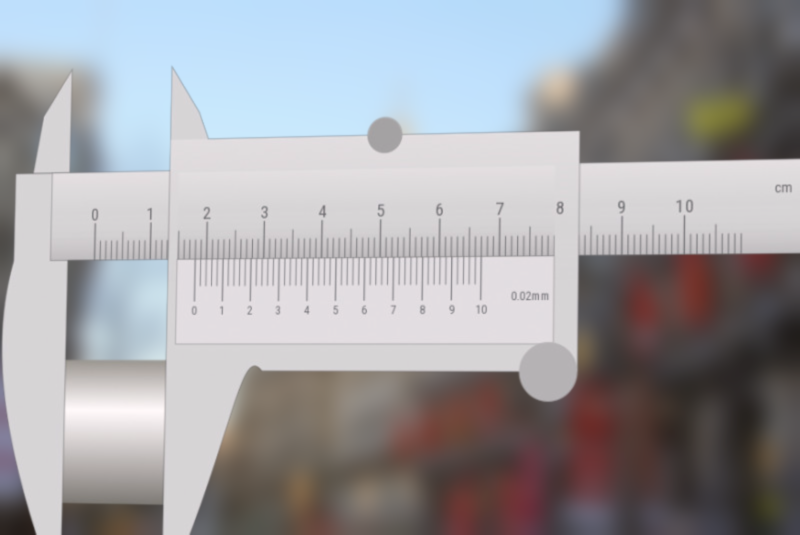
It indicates 18.0; mm
